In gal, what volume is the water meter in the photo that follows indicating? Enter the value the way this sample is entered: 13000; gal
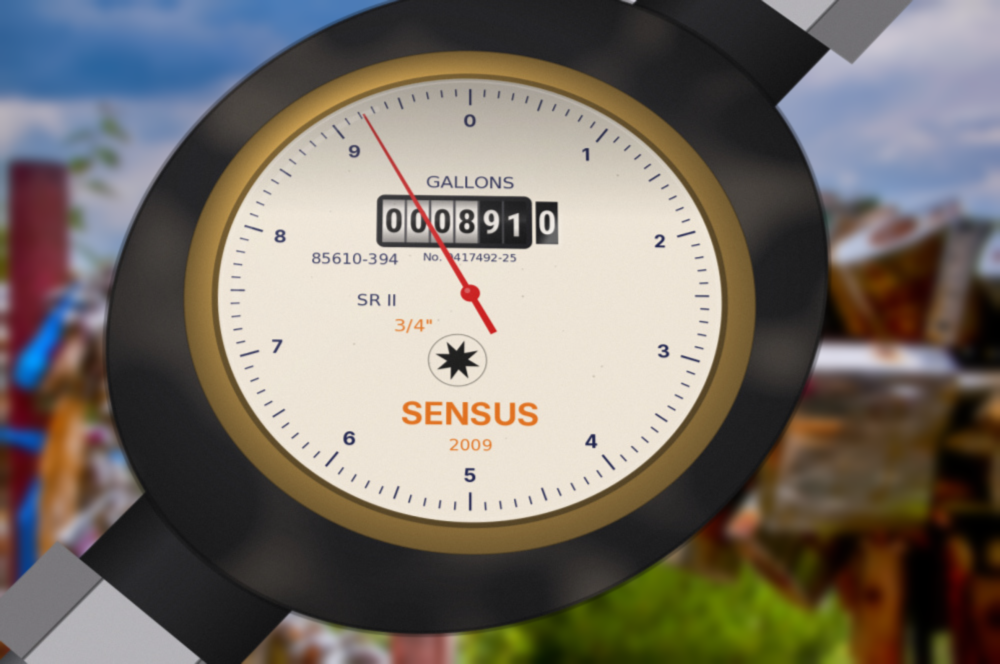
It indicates 8909.2; gal
